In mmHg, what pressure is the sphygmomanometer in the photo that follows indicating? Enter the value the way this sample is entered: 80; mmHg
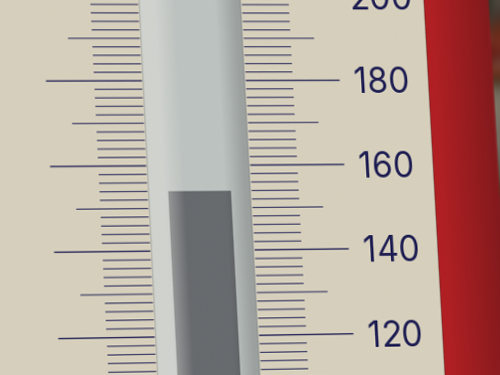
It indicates 154; mmHg
